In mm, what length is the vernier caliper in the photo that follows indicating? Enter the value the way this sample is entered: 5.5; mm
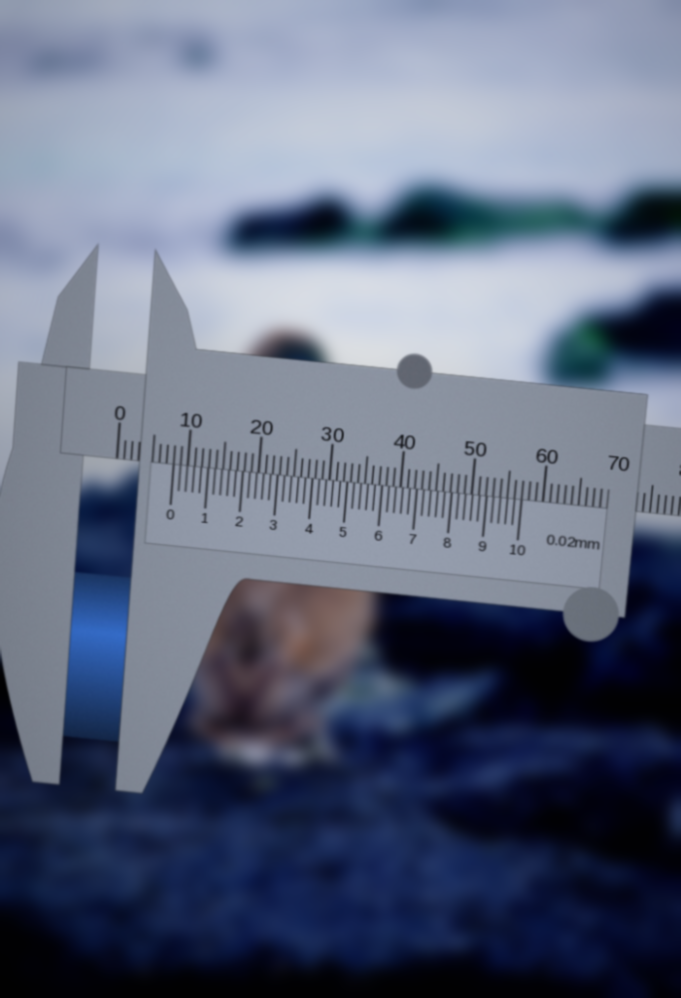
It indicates 8.0; mm
